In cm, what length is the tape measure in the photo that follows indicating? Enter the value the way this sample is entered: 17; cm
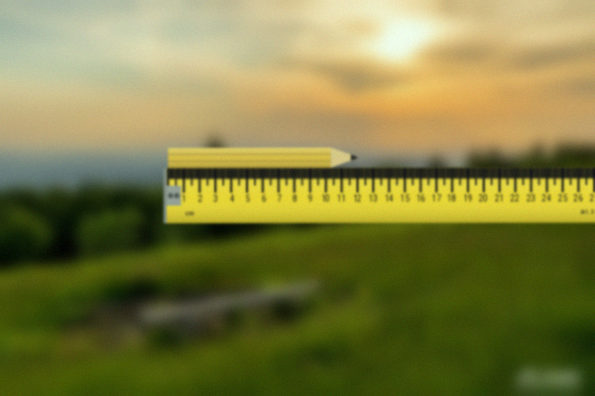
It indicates 12; cm
